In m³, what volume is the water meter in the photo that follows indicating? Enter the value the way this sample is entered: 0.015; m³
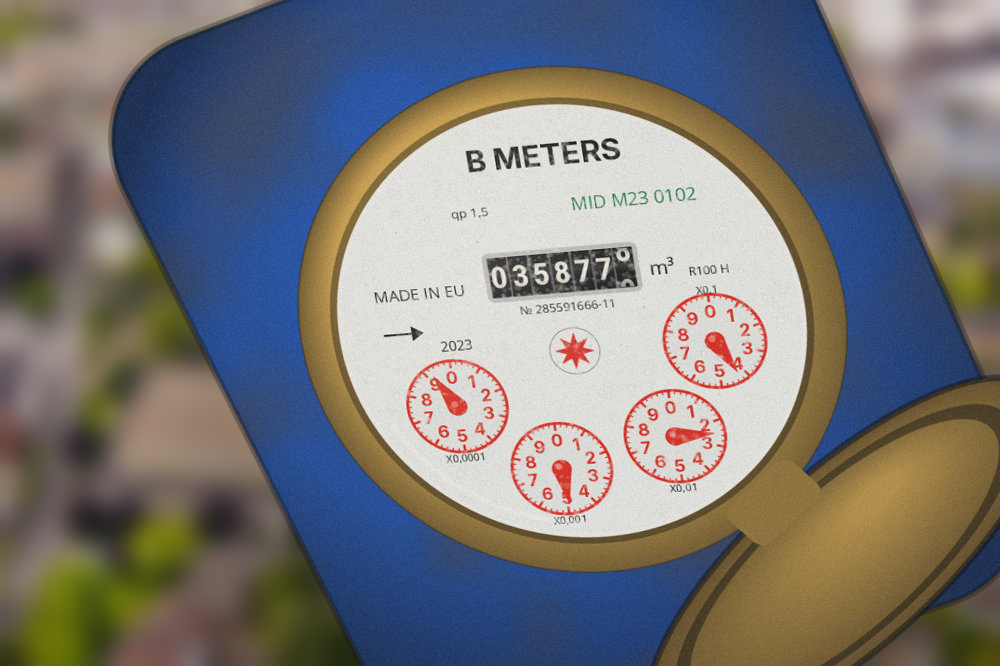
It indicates 358778.4249; m³
